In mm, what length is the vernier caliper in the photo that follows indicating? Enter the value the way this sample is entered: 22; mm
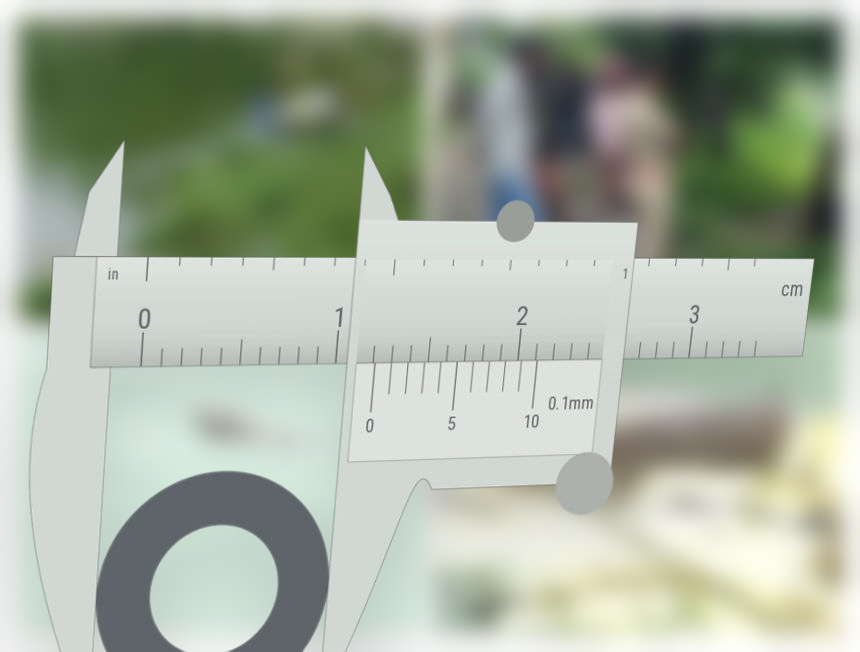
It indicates 12.1; mm
